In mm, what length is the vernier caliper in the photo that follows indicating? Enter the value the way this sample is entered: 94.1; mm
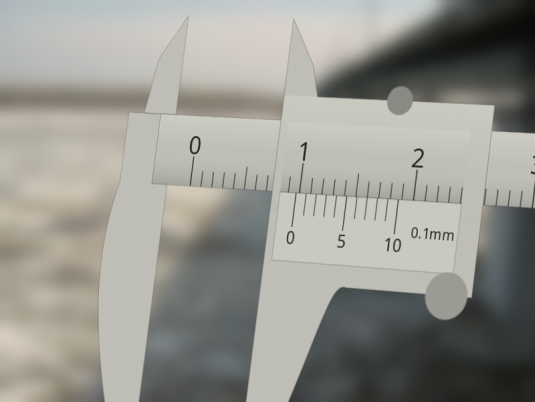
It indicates 9.7; mm
